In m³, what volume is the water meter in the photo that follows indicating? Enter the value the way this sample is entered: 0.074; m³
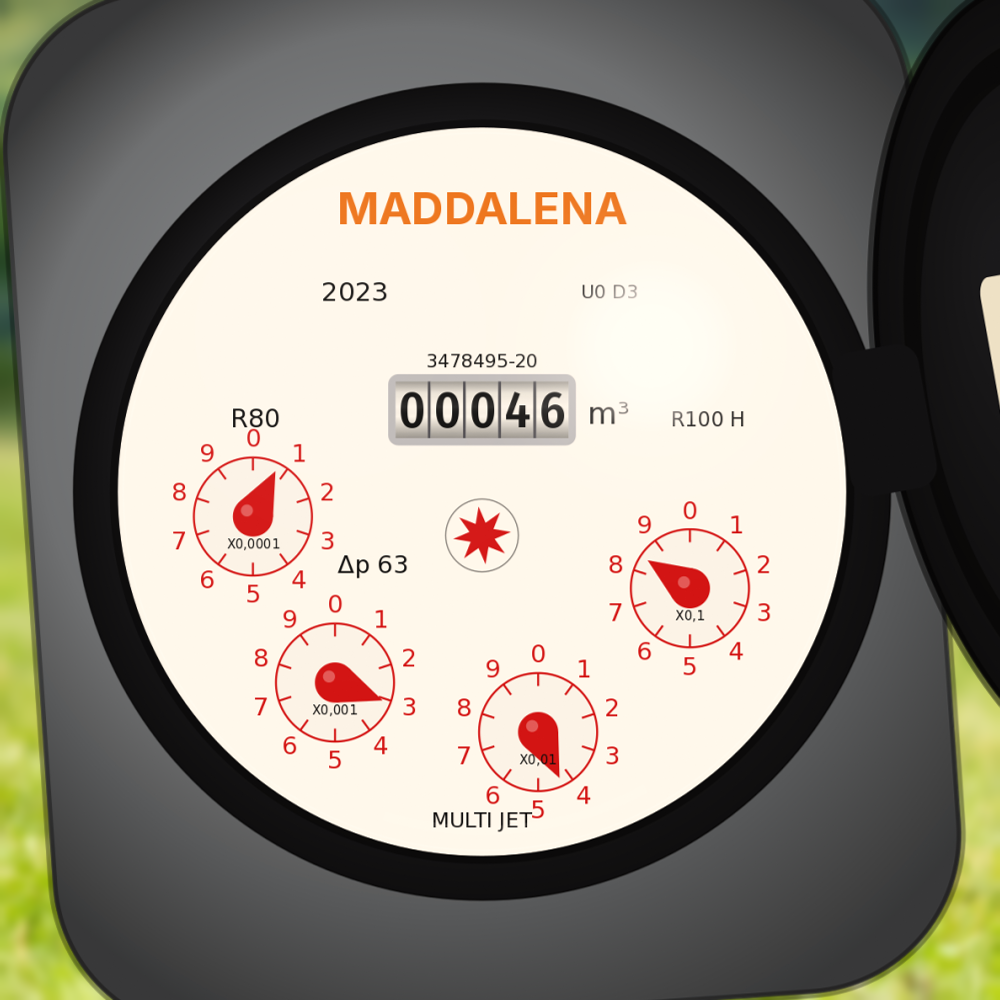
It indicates 46.8430; m³
